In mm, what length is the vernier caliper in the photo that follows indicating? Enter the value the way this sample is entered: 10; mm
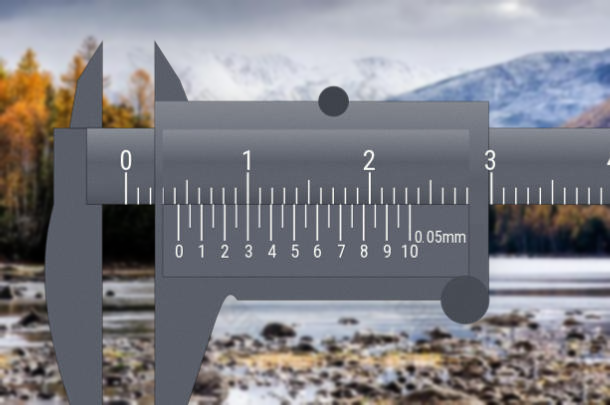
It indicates 4.3; mm
